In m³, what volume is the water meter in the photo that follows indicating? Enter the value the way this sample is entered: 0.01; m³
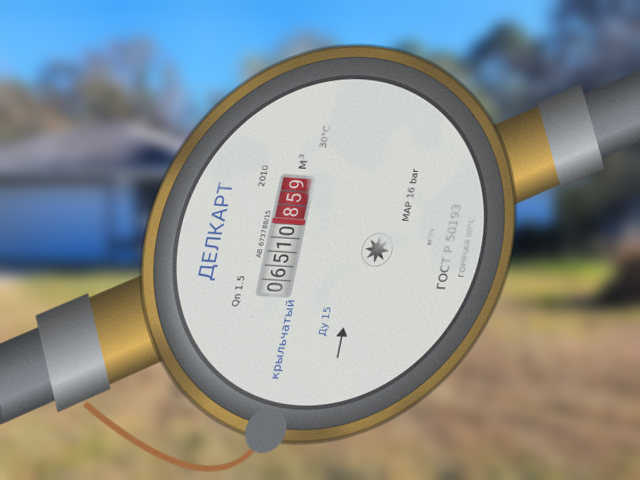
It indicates 6510.859; m³
